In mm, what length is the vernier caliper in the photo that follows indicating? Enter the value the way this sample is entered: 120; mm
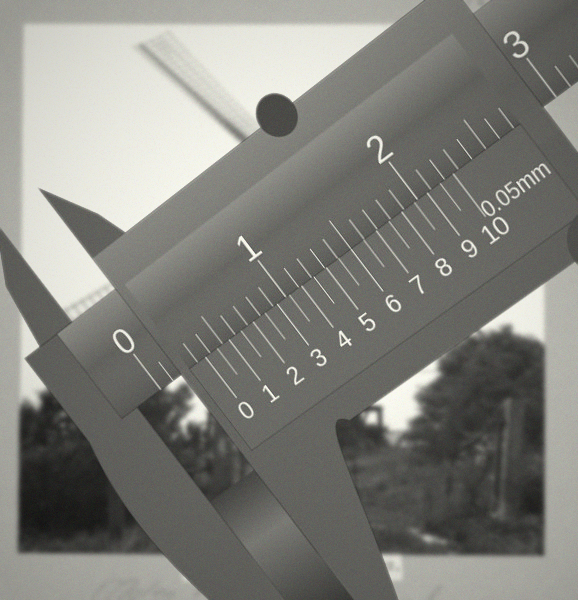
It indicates 3.6; mm
